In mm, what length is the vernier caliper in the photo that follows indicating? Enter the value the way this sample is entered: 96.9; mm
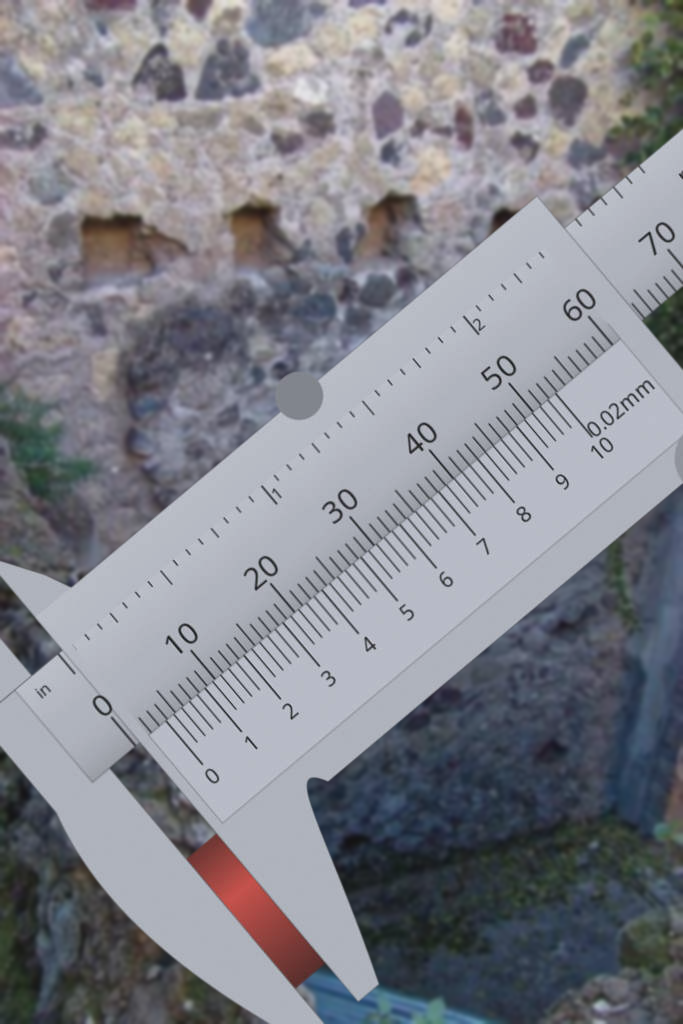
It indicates 3.8; mm
